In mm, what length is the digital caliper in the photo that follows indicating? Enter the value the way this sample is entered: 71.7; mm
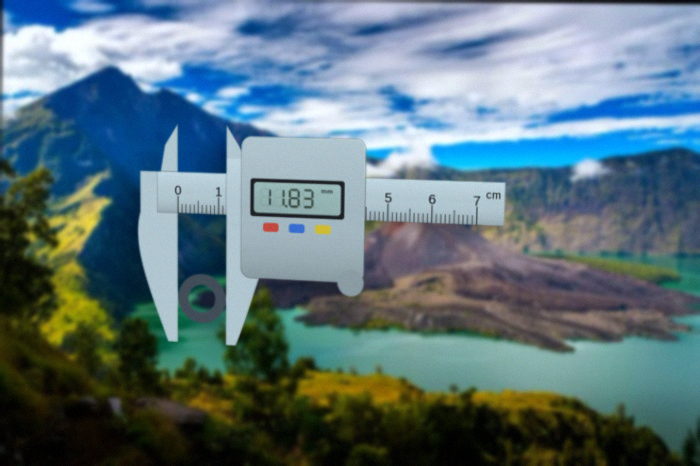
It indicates 11.83; mm
